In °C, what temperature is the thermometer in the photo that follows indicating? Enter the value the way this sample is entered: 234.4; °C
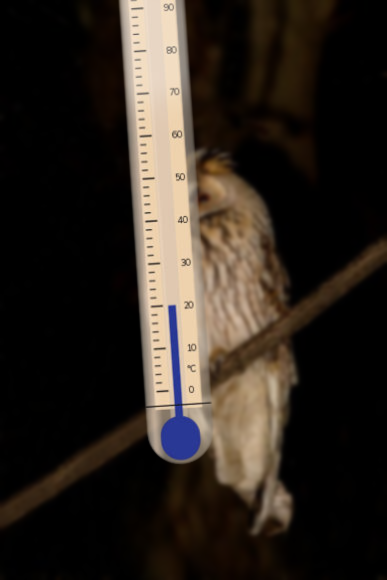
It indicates 20; °C
